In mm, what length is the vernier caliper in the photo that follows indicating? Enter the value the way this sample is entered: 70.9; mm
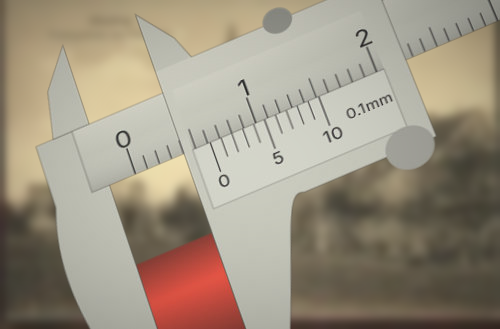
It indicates 6.2; mm
